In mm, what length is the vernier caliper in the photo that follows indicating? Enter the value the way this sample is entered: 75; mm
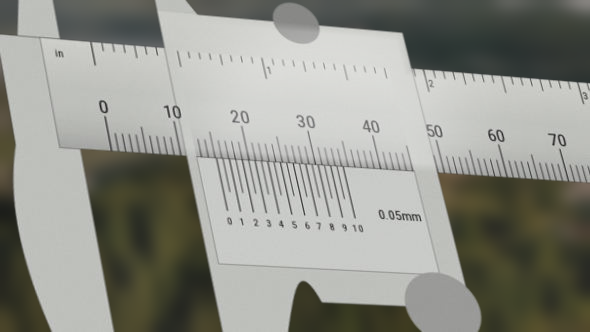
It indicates 15.2; mm
